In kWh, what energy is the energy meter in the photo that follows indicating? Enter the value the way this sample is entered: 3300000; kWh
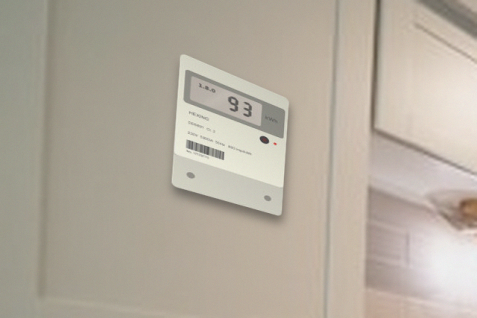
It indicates 93; kWh
